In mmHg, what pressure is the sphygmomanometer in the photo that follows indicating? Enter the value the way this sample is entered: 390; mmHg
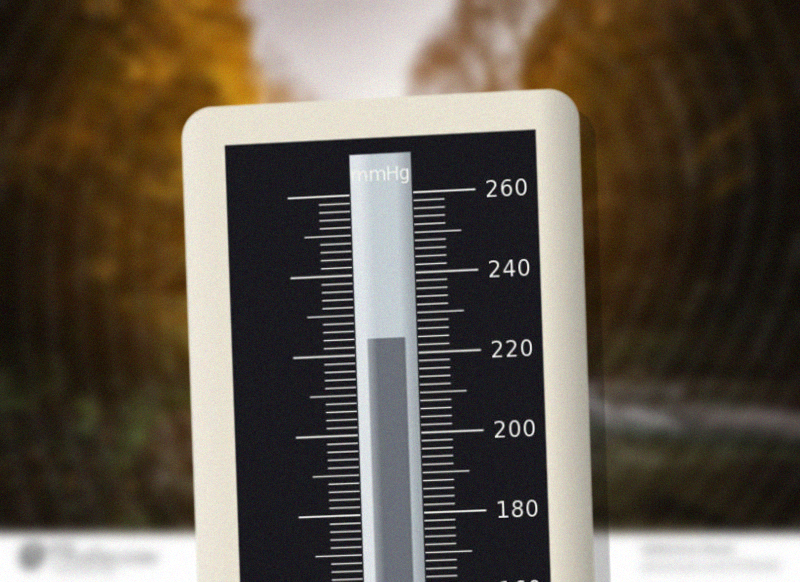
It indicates 224; mmHg
